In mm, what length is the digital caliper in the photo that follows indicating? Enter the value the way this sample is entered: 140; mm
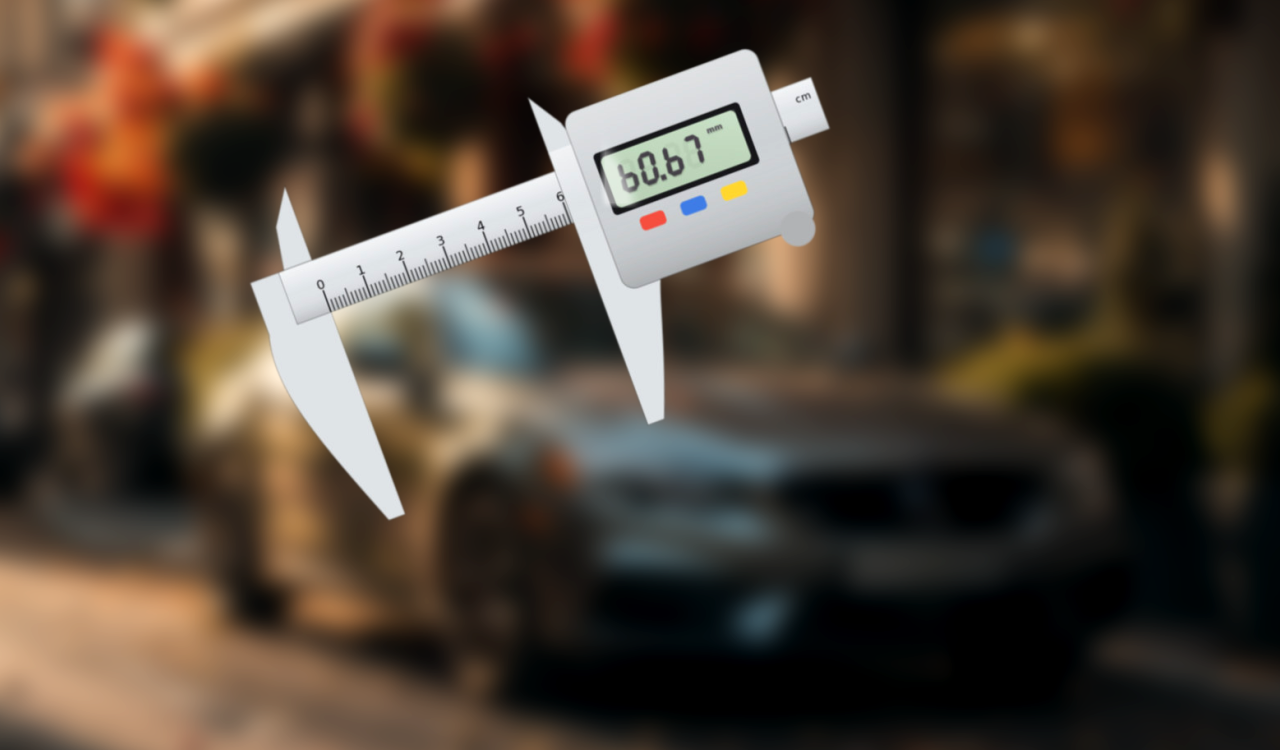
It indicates 60.67; mm
